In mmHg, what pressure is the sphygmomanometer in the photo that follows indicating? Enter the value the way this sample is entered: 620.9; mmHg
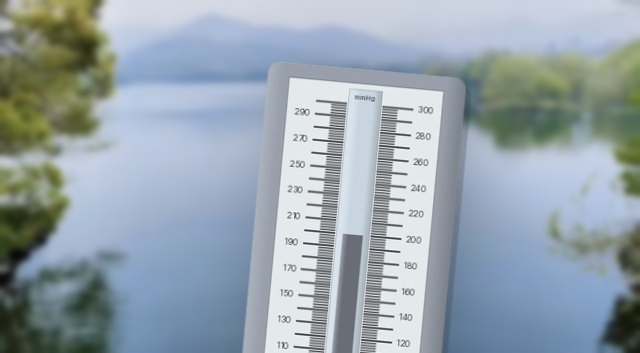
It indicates 200; mmHg
